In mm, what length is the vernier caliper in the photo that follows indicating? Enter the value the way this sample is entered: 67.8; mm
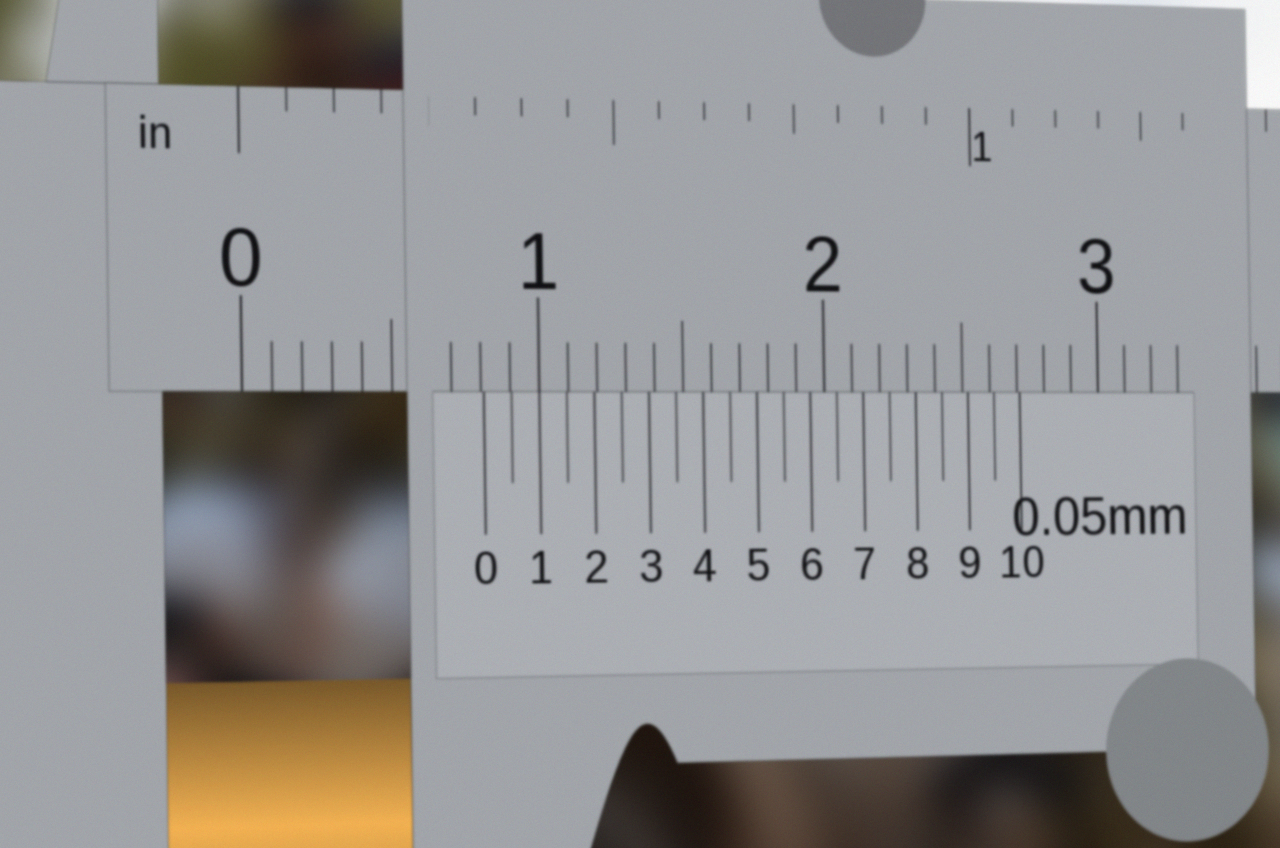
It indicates 8.1; mm
